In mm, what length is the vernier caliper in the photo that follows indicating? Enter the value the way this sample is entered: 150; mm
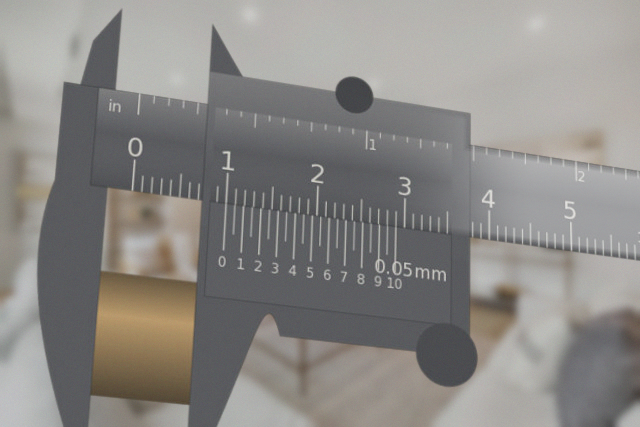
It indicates 10.0; mm
